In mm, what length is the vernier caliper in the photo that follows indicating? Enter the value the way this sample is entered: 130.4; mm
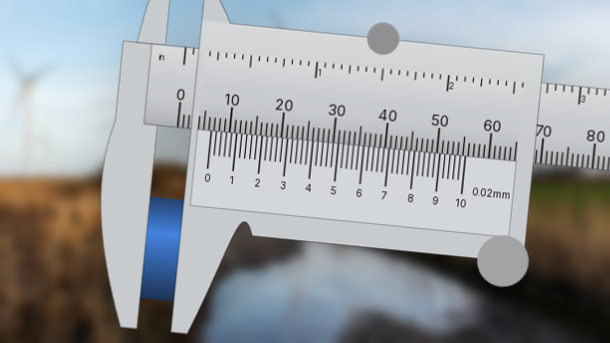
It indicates 6.5; mm
